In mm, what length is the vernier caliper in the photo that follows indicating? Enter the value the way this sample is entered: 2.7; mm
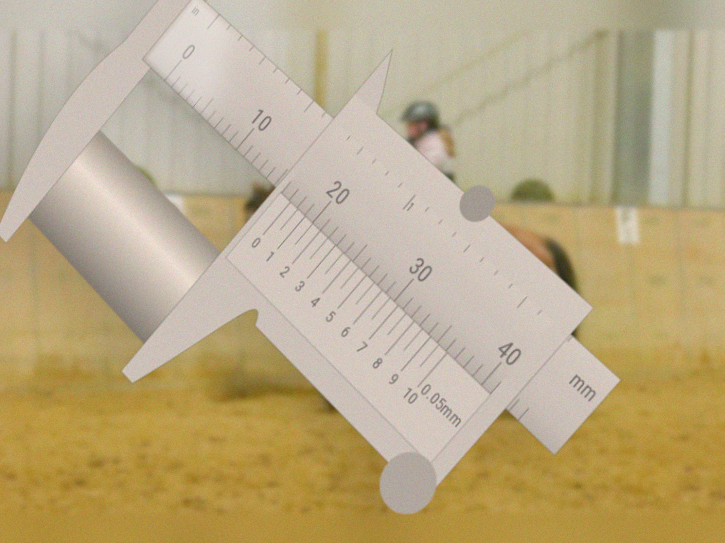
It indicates 17.2; mm
